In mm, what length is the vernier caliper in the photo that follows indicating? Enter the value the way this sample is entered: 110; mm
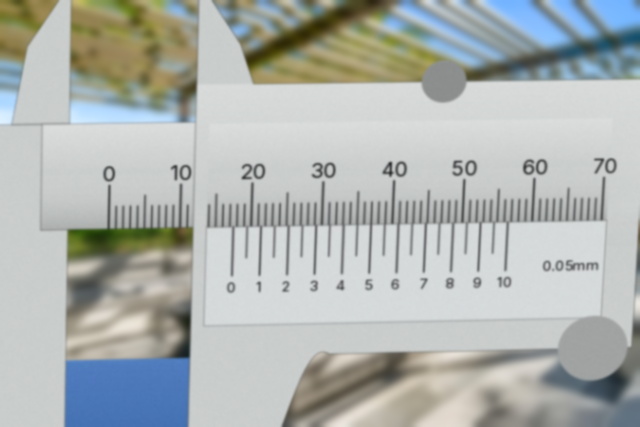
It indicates 17.5; mm
